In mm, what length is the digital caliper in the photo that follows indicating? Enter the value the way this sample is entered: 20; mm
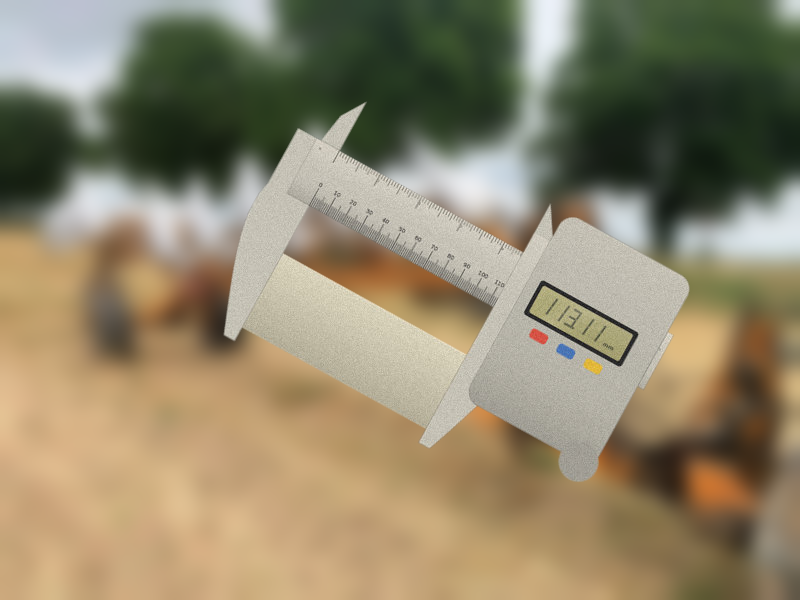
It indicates 113.11; mm
